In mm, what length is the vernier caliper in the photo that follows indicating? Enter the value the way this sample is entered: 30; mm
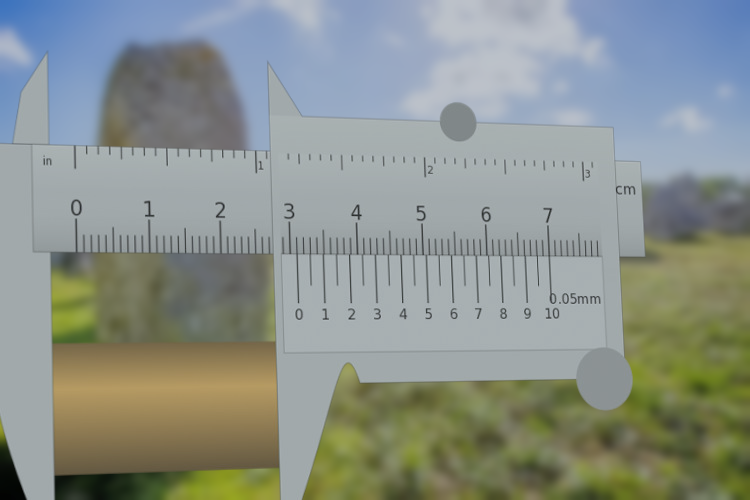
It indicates 31.0; mm
